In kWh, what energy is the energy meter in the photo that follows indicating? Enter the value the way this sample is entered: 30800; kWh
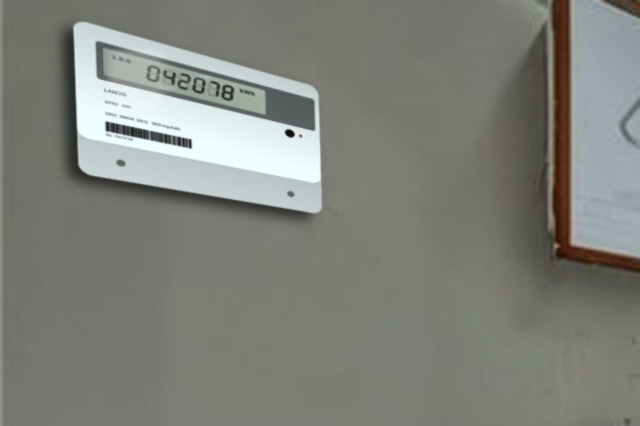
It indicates 42078; kWh
